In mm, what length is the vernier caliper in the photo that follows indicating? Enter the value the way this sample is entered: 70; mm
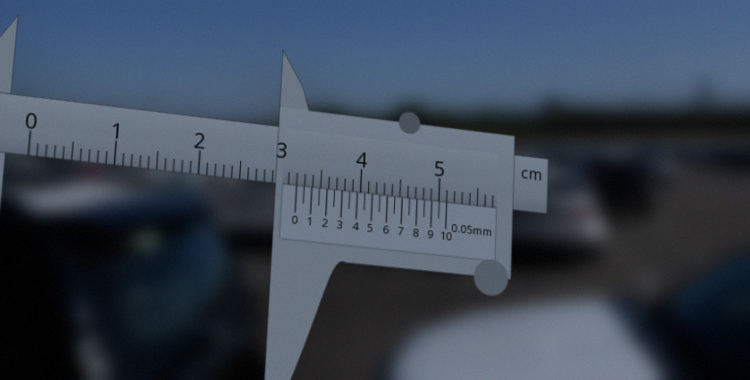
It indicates 32.0; mm
